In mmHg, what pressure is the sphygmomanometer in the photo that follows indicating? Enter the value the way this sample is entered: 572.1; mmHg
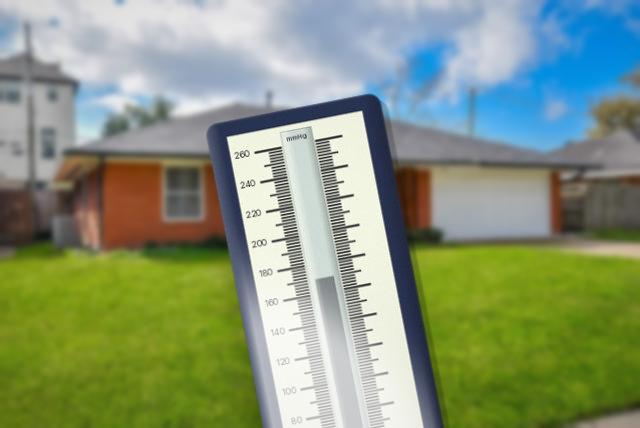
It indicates 170; mmHg
